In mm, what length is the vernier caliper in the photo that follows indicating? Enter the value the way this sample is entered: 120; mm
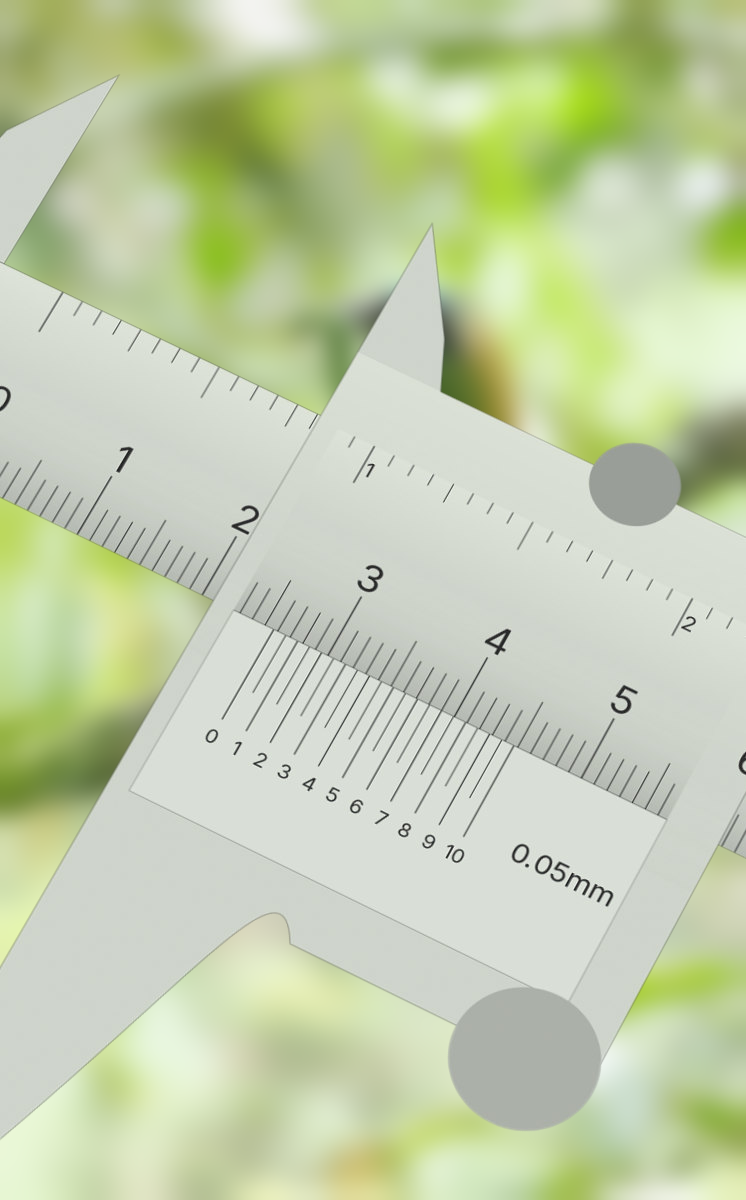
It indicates 25.7; mm
